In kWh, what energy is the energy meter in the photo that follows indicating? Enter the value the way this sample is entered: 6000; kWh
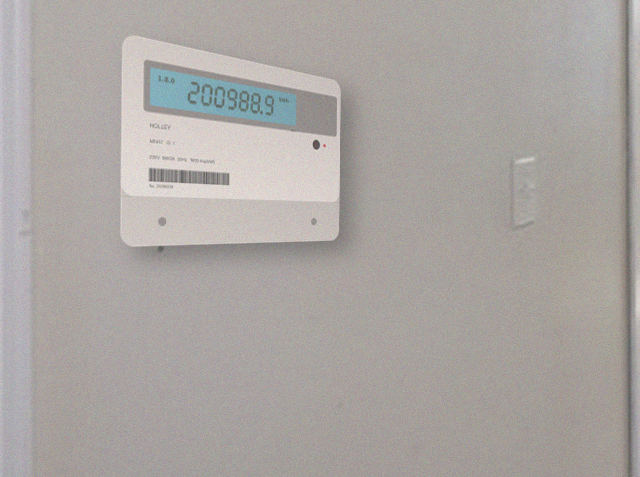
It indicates 200988.9; kWh
